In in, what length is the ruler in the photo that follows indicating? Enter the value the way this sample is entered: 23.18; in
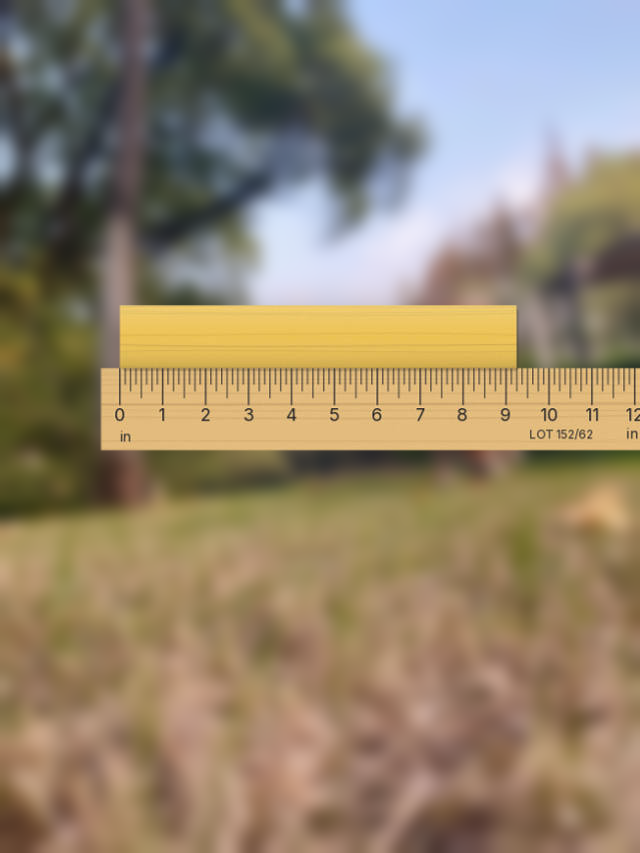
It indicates 9.25; in
